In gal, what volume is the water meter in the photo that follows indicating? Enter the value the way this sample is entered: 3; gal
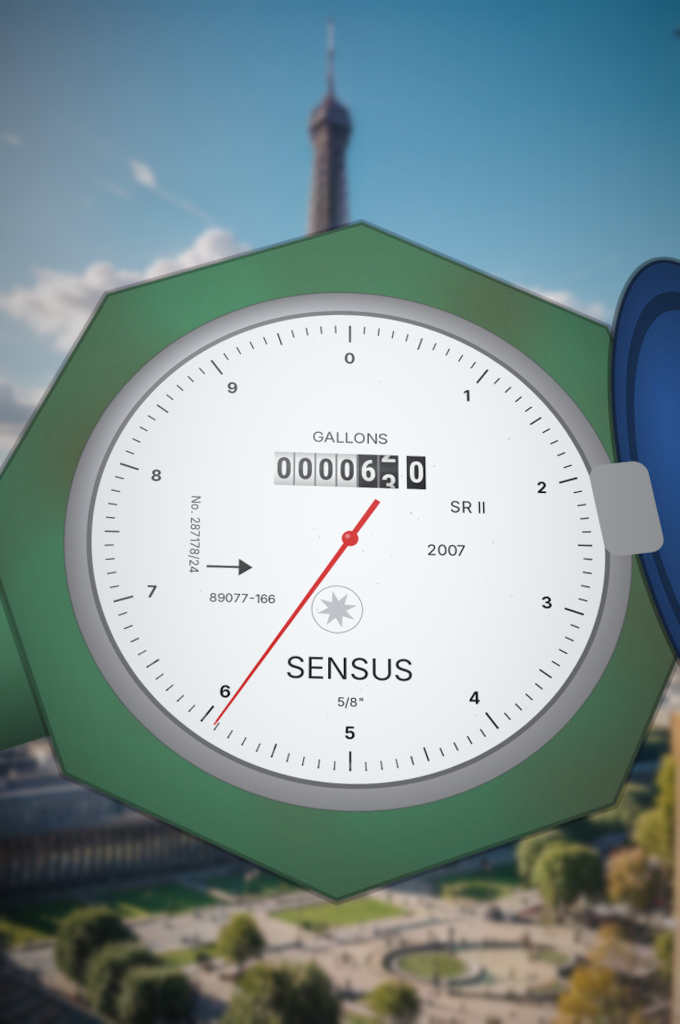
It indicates 625.9; gal
